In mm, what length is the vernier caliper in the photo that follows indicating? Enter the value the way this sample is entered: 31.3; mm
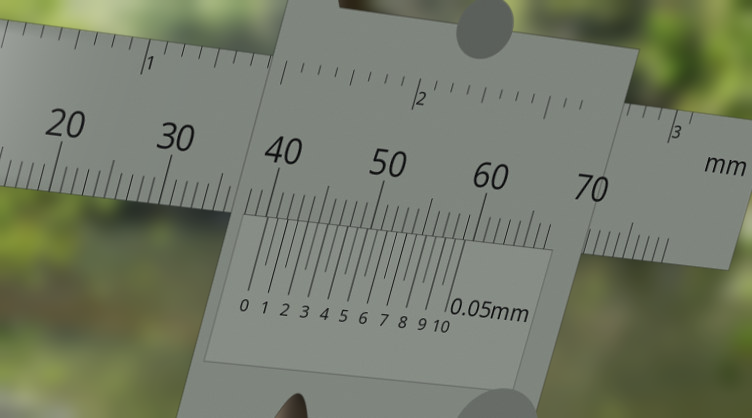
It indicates 40.2; mm
